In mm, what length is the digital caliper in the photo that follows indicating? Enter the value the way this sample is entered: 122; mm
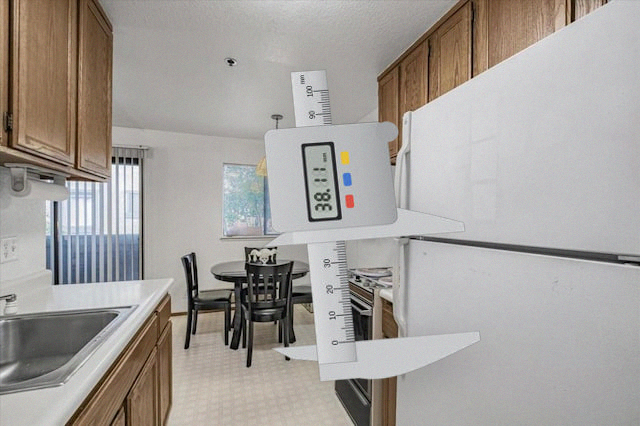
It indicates 38.11; mm
